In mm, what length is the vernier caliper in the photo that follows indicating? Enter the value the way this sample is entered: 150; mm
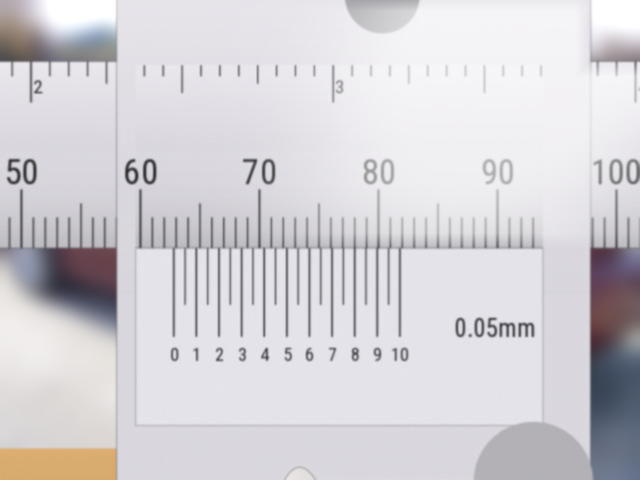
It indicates 62.8; mm
